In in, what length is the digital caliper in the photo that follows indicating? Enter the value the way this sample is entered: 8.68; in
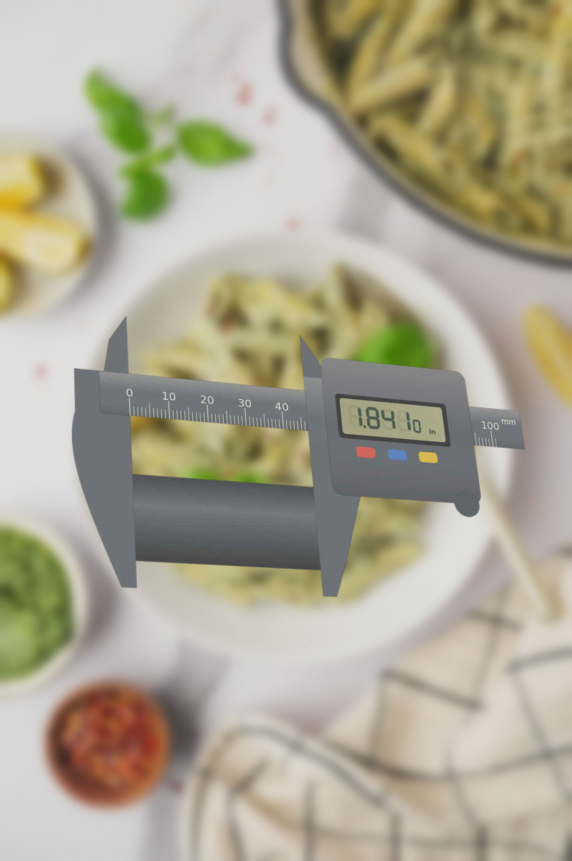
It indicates 1.8410; in
